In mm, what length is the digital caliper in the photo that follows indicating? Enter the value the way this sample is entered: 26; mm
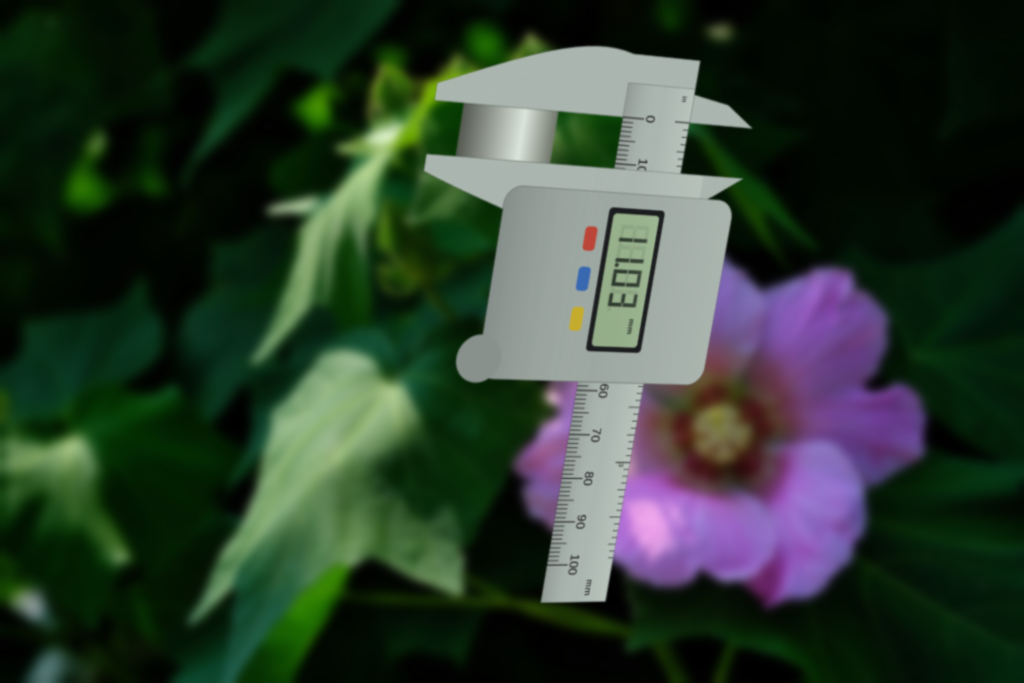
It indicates 11.03; mm
